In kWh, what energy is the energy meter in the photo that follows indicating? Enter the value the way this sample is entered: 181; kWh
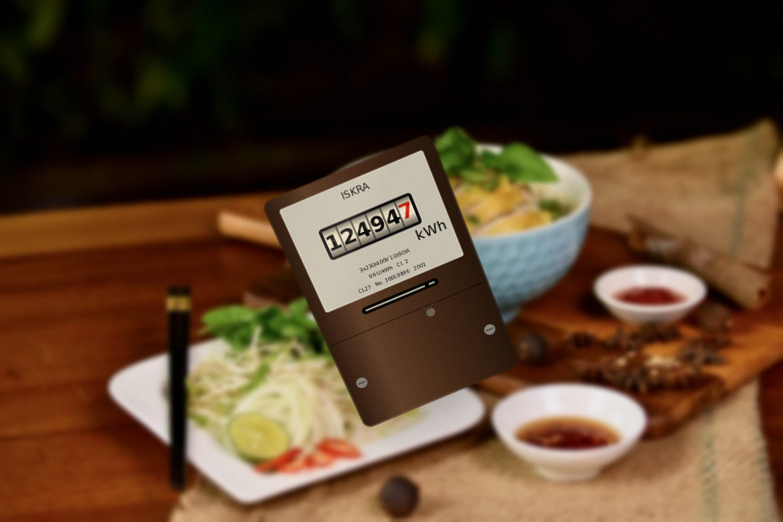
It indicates 12494.7; kWh
